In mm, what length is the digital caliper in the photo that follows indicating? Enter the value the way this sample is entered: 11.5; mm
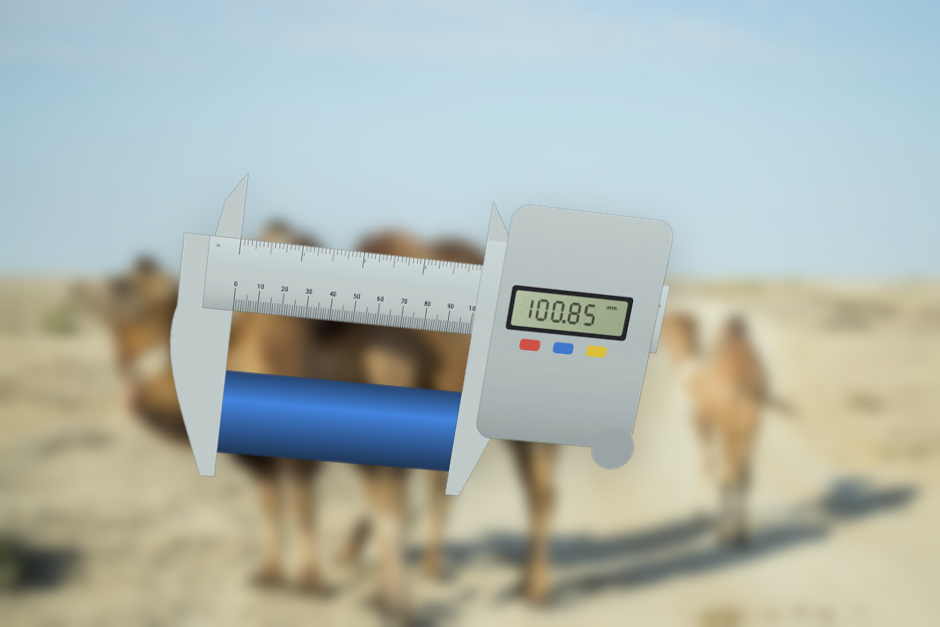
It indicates 100.85; mm
